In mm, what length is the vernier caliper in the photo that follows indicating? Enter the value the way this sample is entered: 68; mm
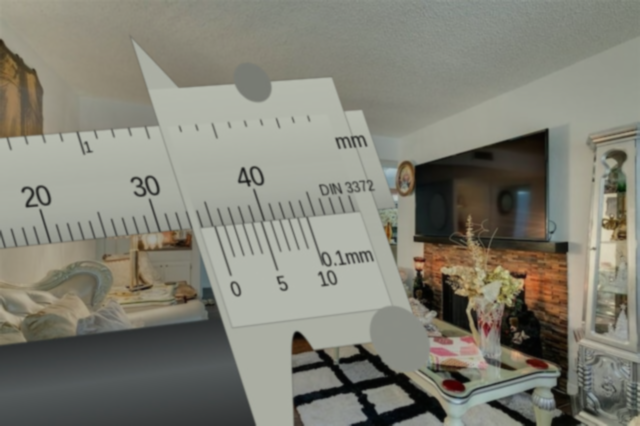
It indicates 35.2; mm
